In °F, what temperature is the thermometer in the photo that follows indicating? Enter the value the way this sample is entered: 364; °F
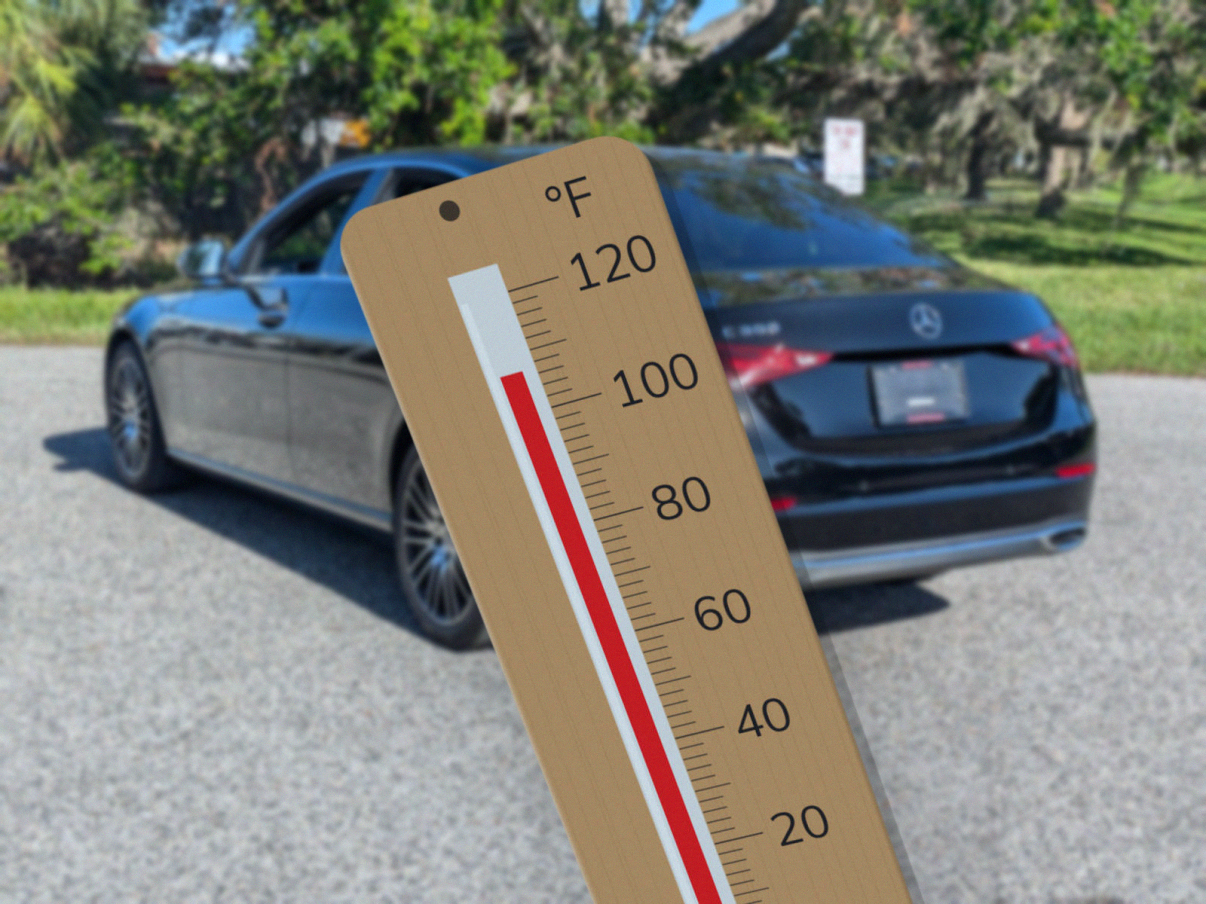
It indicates 107; °F
